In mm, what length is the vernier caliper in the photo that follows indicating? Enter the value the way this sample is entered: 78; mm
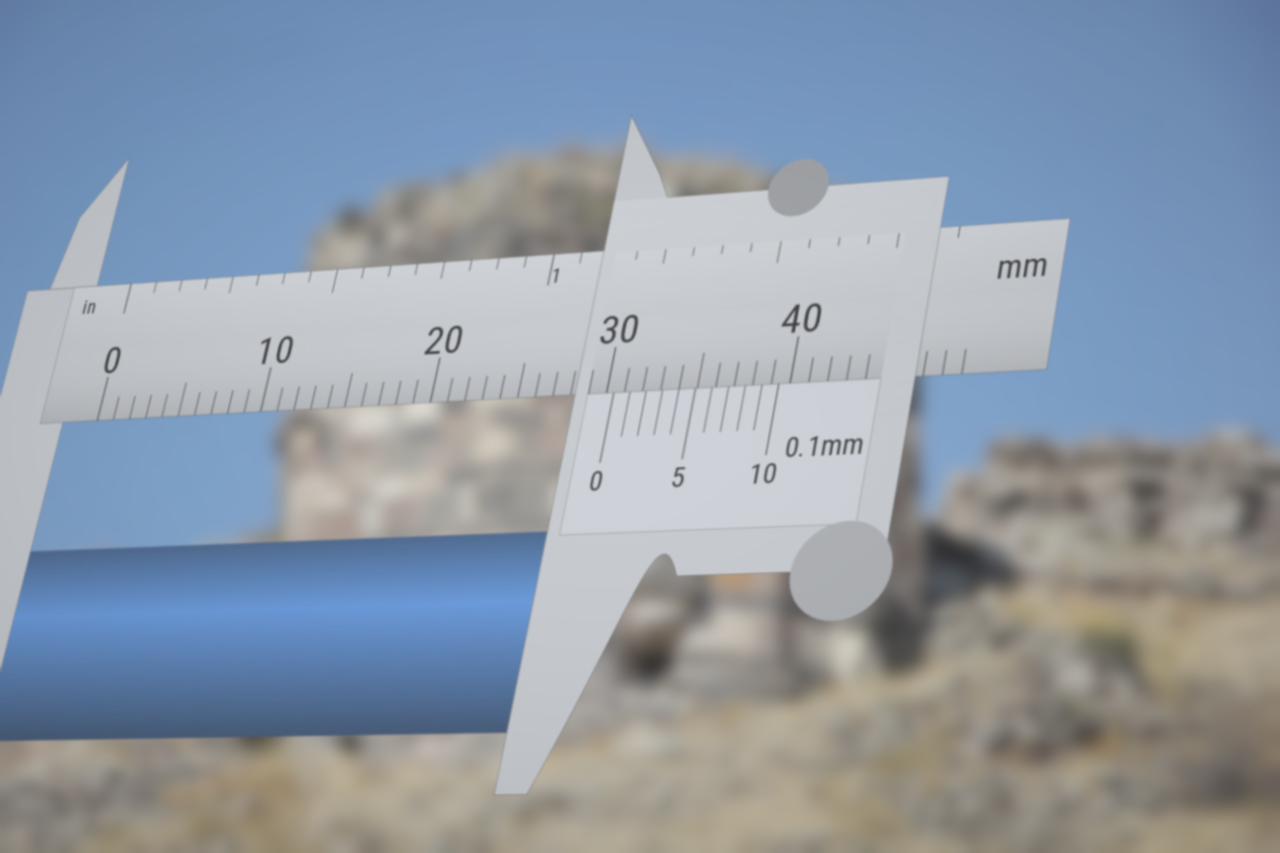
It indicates 30.4; mm
